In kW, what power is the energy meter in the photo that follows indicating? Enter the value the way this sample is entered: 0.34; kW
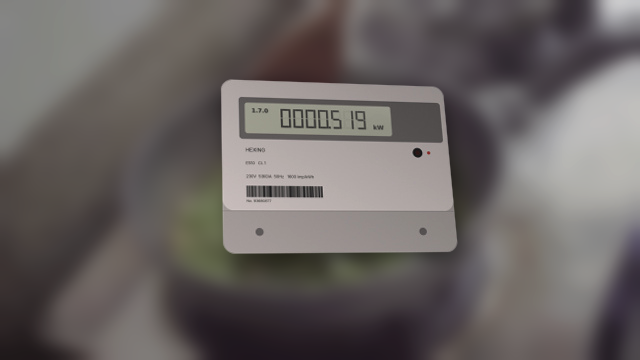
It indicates 0.519; kW
